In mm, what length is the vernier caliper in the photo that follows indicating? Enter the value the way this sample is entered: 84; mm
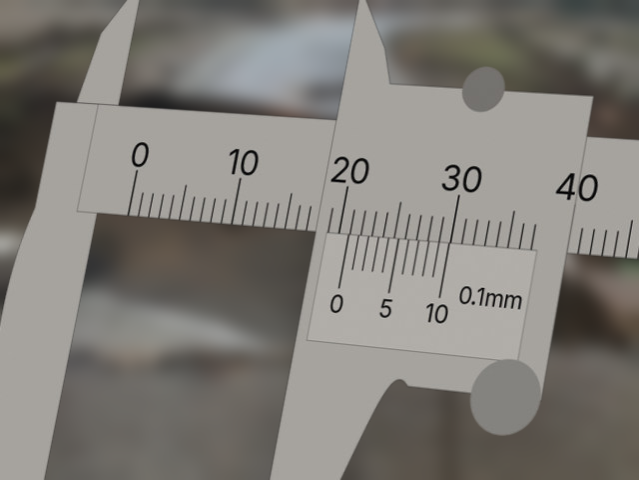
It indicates 20.9; mm
